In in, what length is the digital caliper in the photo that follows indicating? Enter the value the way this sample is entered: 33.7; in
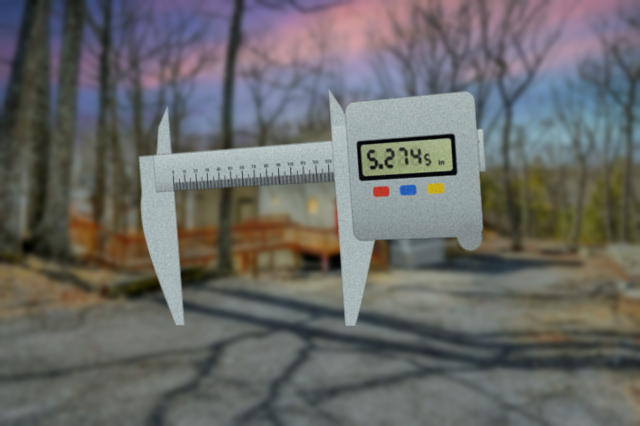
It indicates 5.2745; in
